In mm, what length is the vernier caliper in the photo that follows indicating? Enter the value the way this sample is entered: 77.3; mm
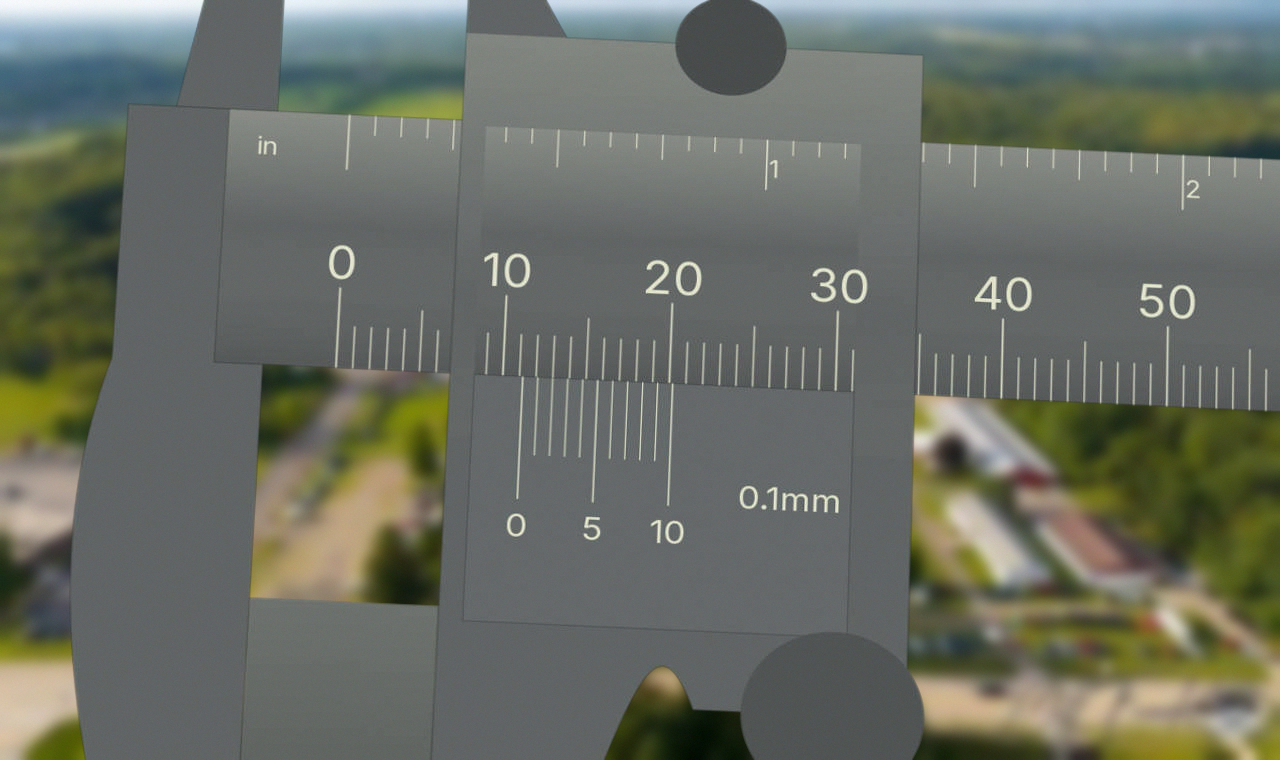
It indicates 11.2; mm
